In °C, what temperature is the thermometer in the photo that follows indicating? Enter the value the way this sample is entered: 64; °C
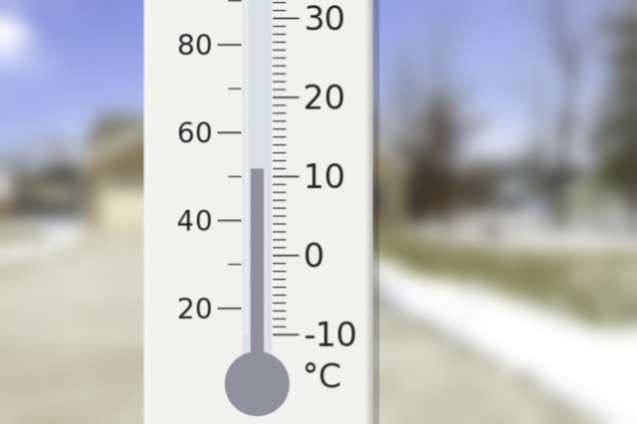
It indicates 11; °C
